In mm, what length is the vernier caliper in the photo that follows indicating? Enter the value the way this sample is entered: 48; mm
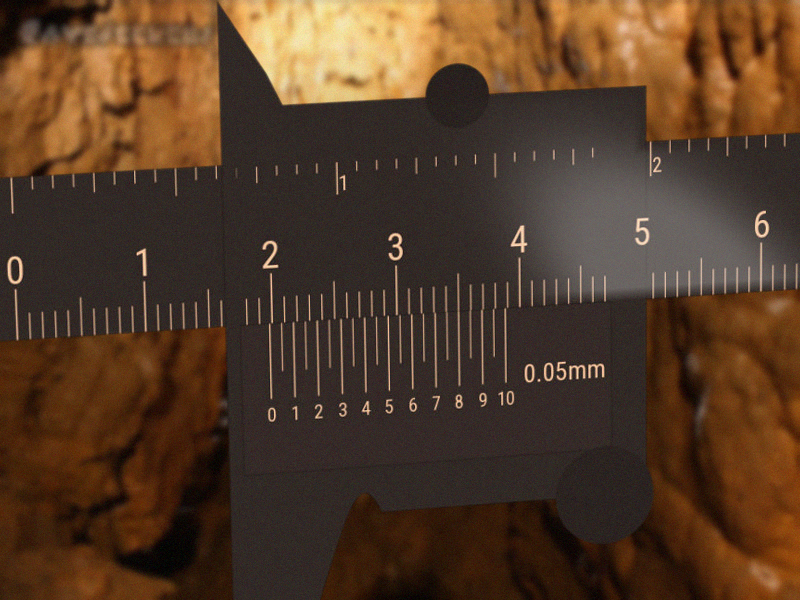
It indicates 19.8; mm
